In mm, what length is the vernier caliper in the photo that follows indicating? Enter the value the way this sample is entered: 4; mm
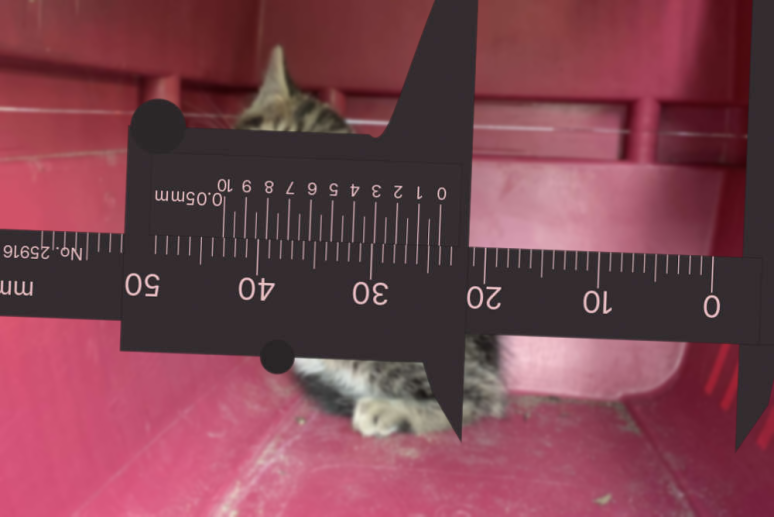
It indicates 24.1; mm
